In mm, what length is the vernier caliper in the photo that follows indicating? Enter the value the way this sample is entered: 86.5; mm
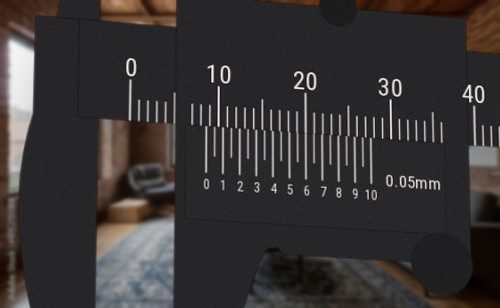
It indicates 8.6; mm
